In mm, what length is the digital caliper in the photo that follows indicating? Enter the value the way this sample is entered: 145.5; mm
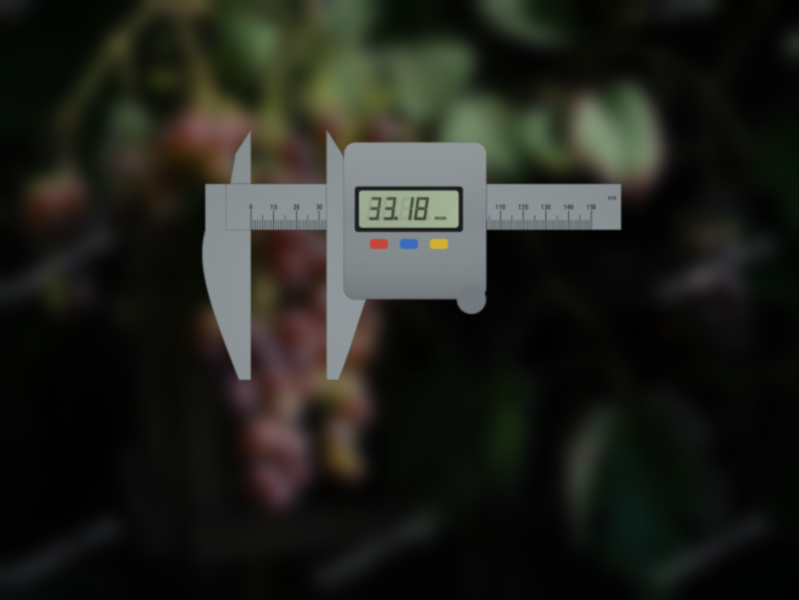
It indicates 33.18; mm
